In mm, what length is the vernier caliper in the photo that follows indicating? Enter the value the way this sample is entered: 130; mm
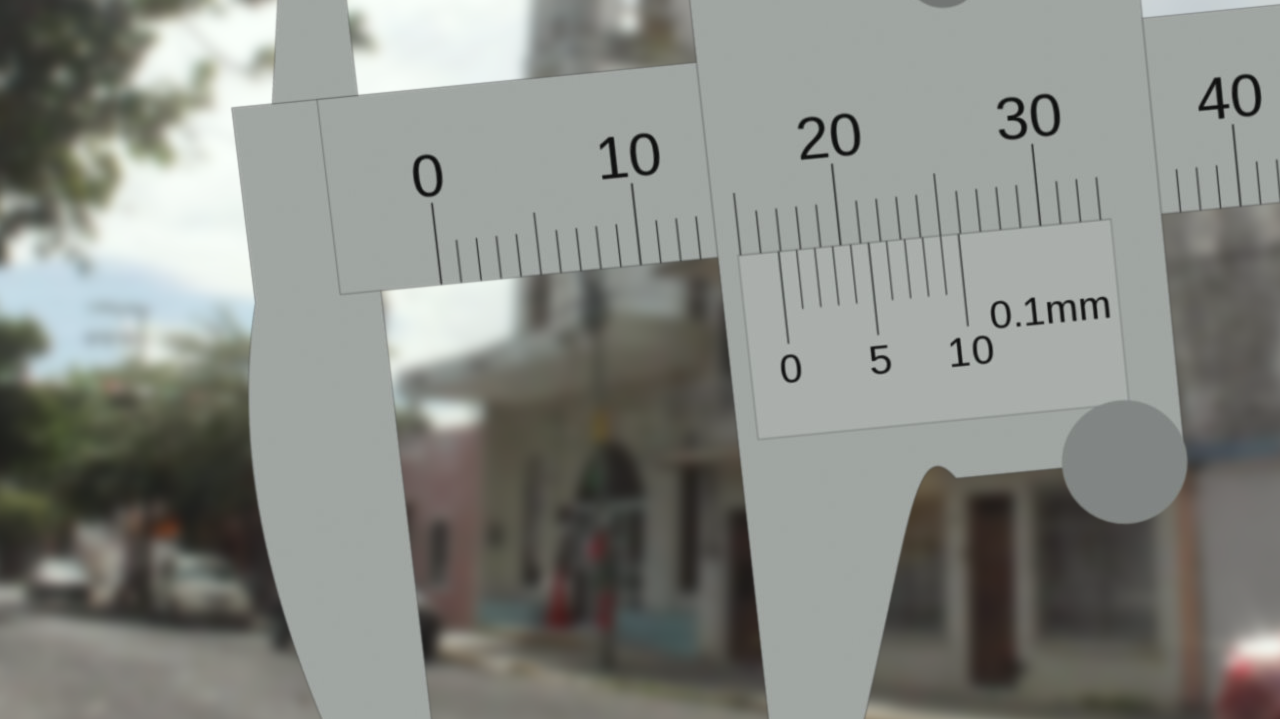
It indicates 16.9; mm
